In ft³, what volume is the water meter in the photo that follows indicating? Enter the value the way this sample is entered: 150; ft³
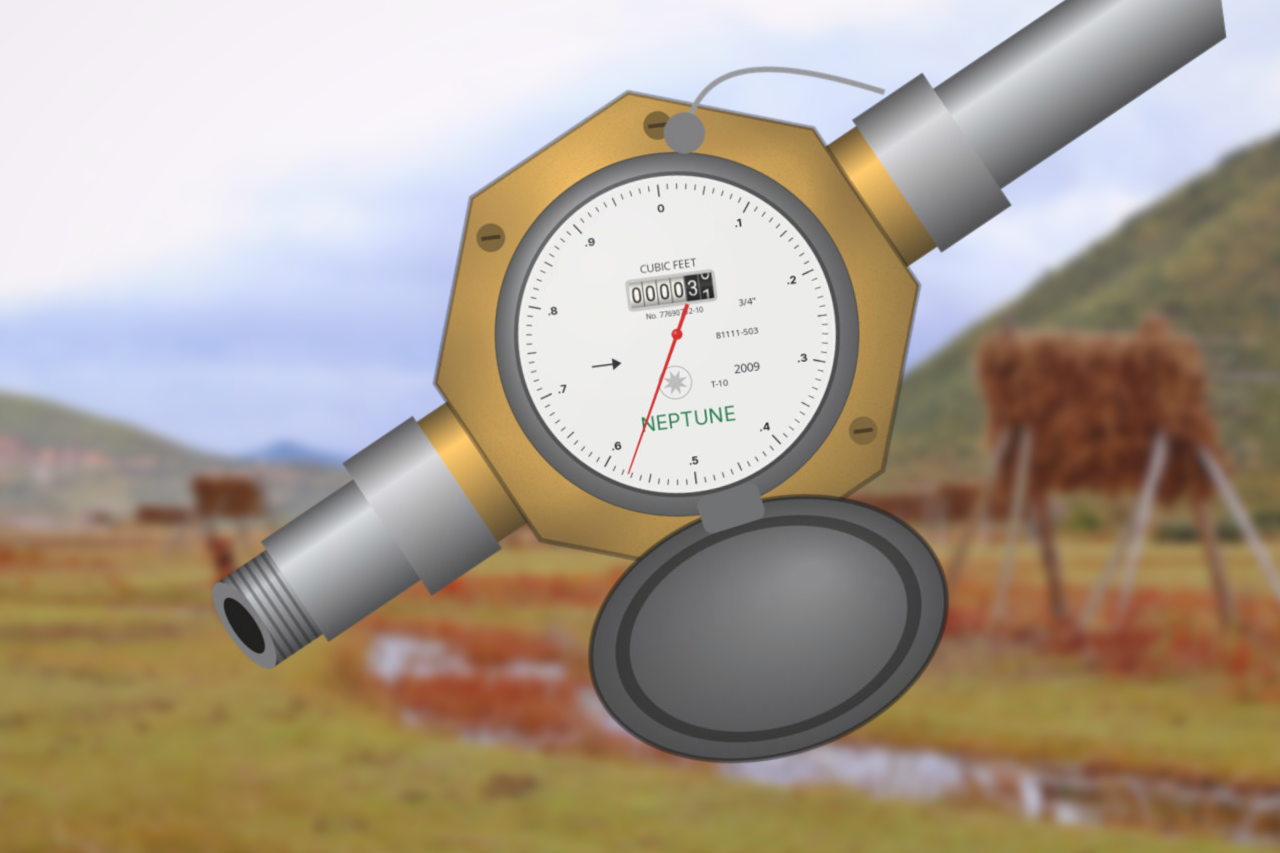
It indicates 30.57; ft³
